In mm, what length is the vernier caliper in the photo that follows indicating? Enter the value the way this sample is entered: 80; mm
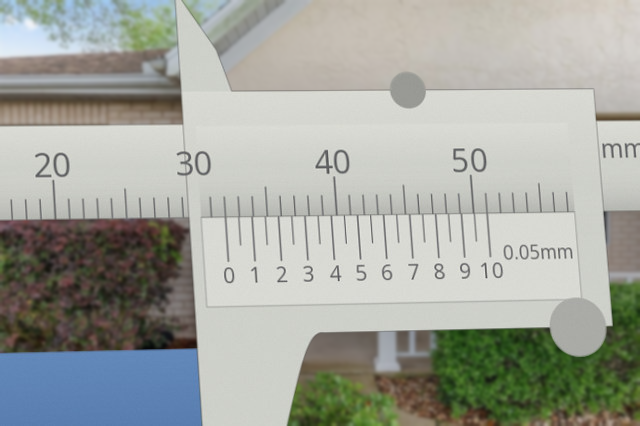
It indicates 32.0; mm
